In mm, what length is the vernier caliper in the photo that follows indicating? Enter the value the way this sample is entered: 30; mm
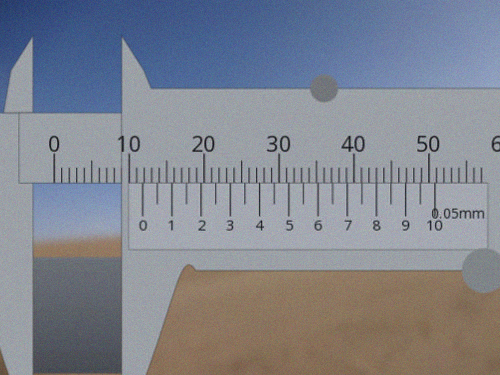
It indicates 11.8; mm
